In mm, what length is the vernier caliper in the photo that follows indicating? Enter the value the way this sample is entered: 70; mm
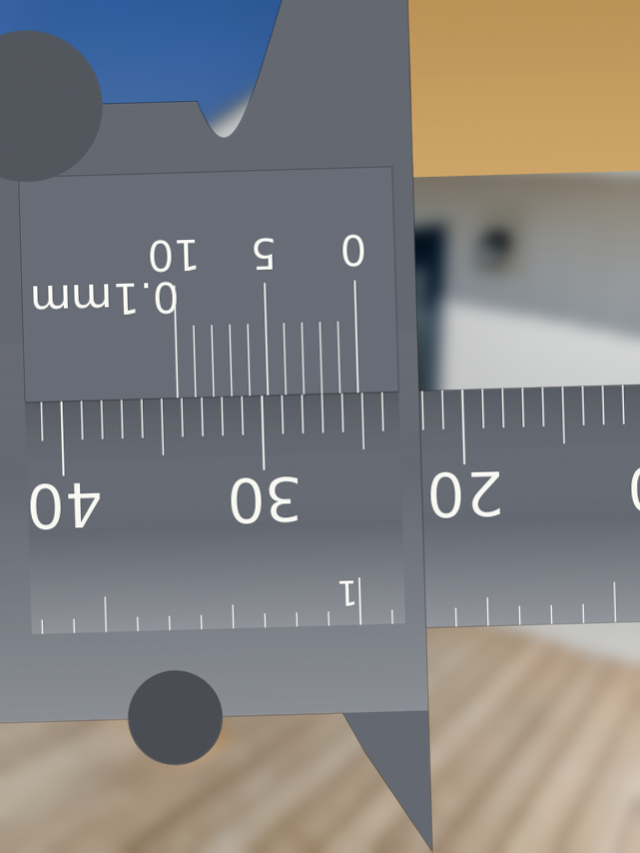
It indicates 25.2; mm
